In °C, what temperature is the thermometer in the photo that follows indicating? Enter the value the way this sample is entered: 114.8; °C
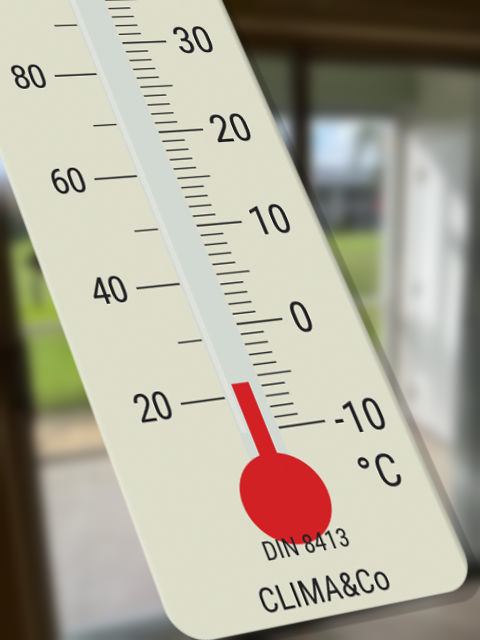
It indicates -5.5; °C
